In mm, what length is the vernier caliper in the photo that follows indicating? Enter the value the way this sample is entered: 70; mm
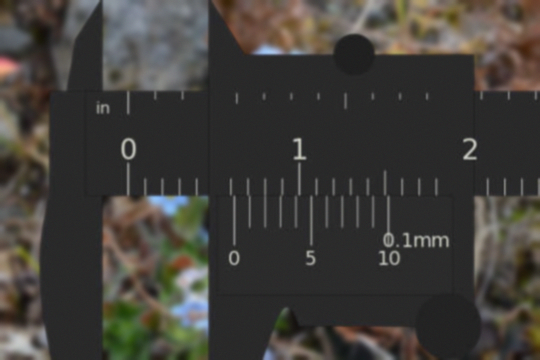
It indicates 6.2; mm
